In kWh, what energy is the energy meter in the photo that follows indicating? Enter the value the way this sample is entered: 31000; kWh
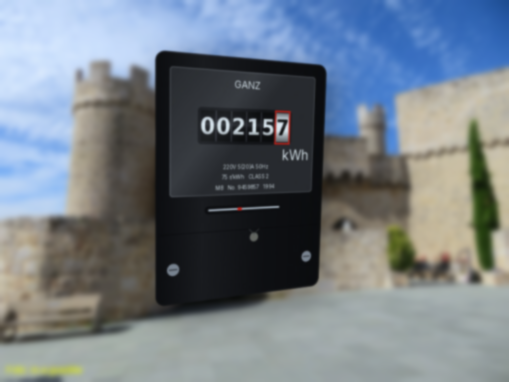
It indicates 215.7; kWh
